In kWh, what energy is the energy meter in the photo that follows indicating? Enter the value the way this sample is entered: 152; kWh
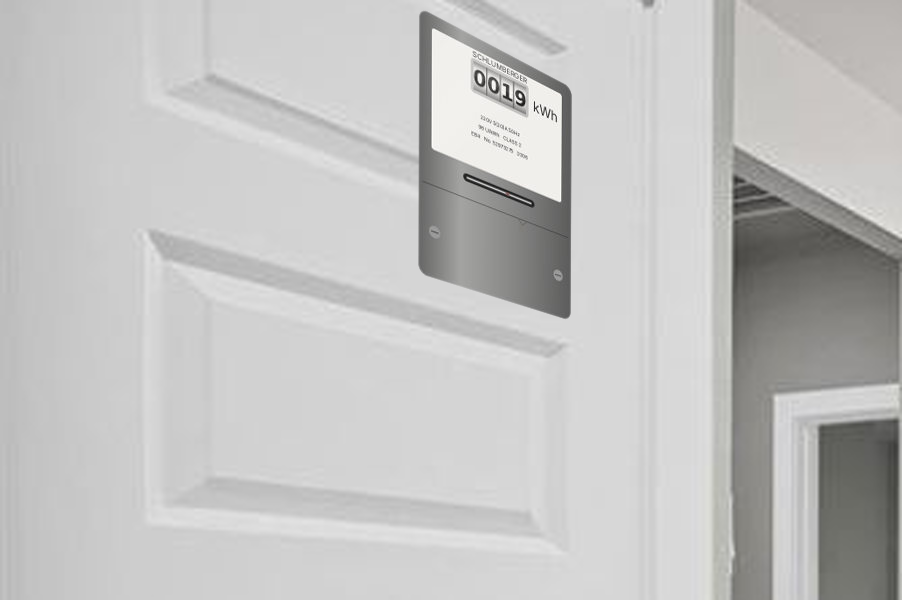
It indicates 19; kWh
